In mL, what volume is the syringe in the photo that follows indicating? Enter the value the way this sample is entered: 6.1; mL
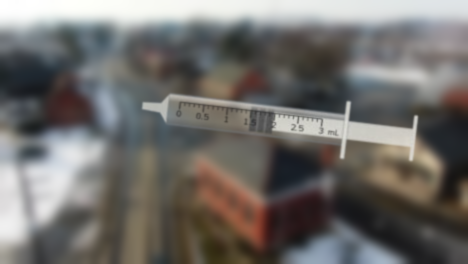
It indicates 1.5; mL
